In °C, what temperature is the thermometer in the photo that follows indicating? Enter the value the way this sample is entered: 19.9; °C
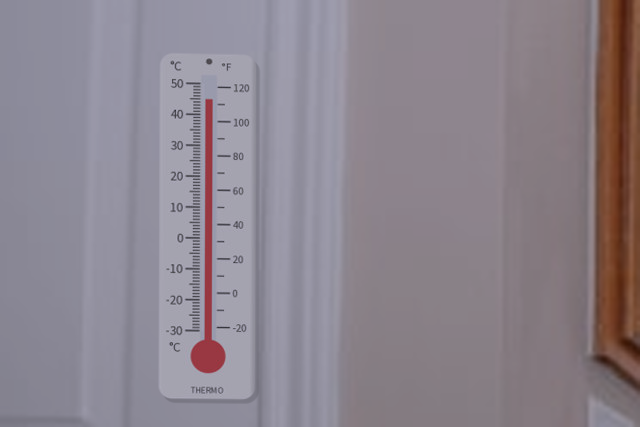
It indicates 45; °C
